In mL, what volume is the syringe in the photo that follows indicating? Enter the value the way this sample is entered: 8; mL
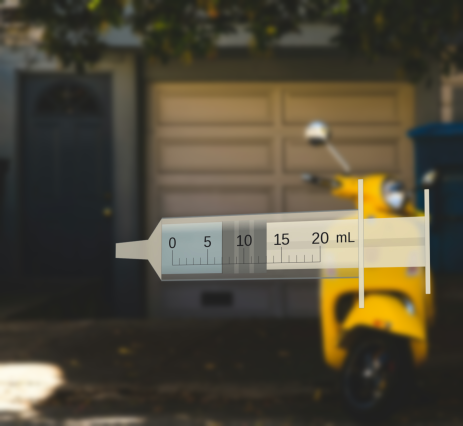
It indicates 7; mL
